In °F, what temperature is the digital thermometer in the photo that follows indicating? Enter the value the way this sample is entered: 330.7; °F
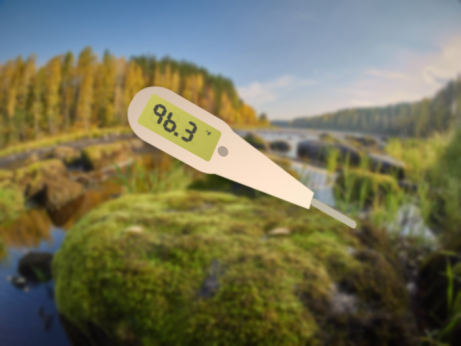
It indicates 96.3; °F
